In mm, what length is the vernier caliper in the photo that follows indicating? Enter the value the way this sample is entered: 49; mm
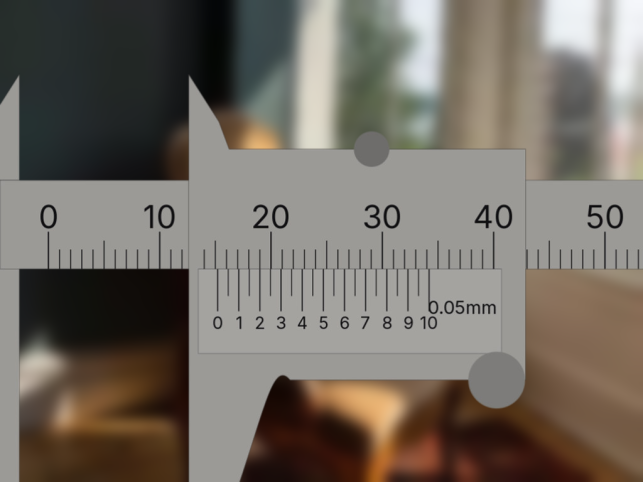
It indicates 15.2; mm
